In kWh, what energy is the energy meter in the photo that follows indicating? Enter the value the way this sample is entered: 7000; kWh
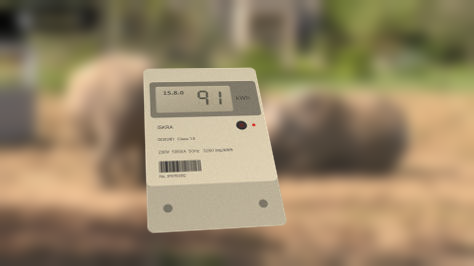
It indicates 91; kWh
